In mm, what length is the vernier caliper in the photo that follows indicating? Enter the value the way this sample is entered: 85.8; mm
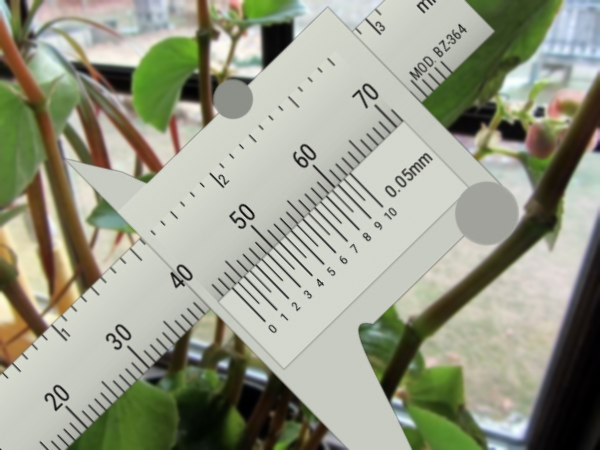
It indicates 43.4; mm
